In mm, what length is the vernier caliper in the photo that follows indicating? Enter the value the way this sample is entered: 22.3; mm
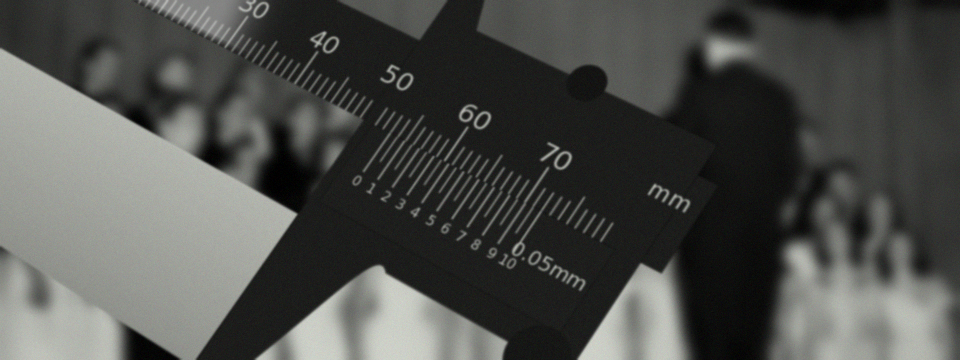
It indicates 53.0; mm
